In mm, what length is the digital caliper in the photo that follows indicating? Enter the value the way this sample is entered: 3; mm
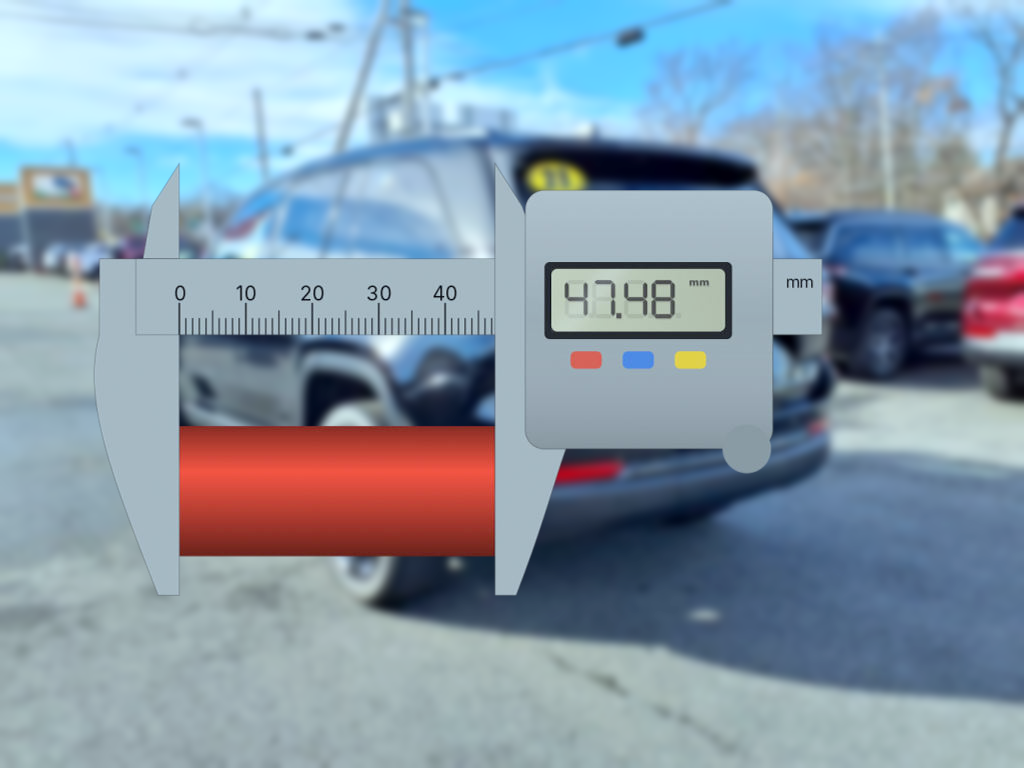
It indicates 47.48; mm
